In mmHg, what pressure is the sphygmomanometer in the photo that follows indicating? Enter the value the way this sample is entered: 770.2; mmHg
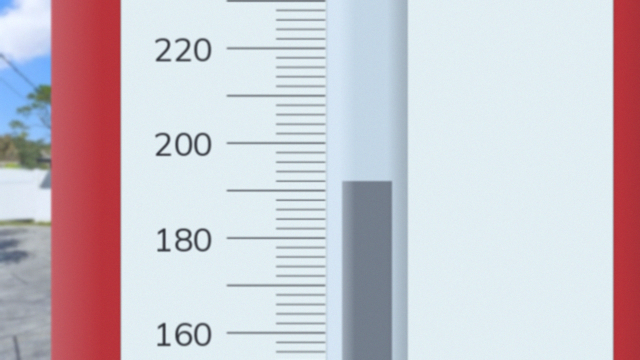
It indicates 192; mmHg
